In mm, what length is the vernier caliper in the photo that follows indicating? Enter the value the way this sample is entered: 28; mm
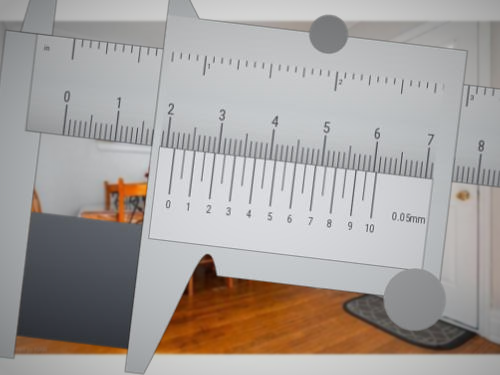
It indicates 21.5; mm
